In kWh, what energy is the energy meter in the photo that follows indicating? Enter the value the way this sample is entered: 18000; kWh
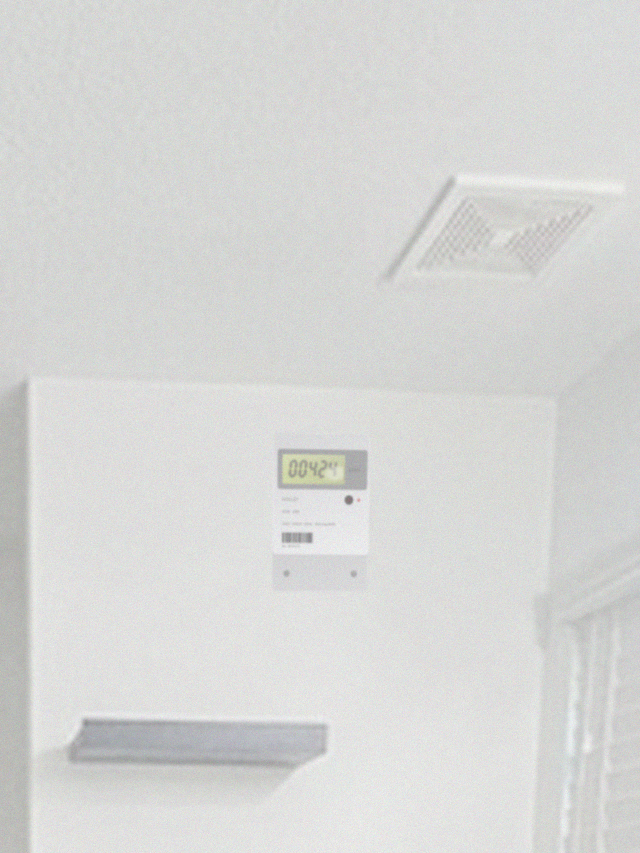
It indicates 424; kWh
